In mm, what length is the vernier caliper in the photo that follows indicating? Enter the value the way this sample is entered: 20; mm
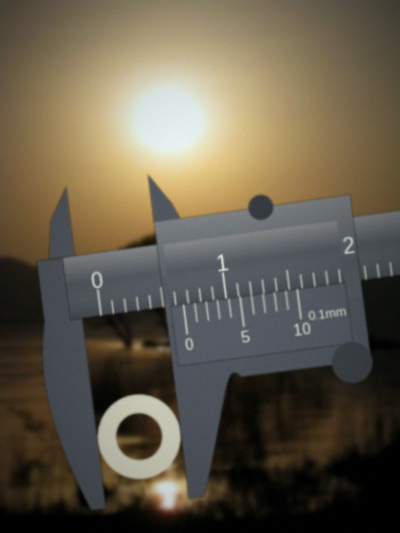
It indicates 6.6; mm
